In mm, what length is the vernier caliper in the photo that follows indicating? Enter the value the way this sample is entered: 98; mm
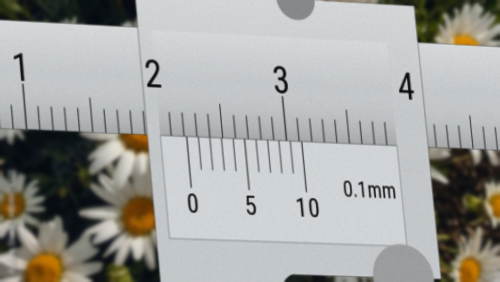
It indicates 22.2; mm
